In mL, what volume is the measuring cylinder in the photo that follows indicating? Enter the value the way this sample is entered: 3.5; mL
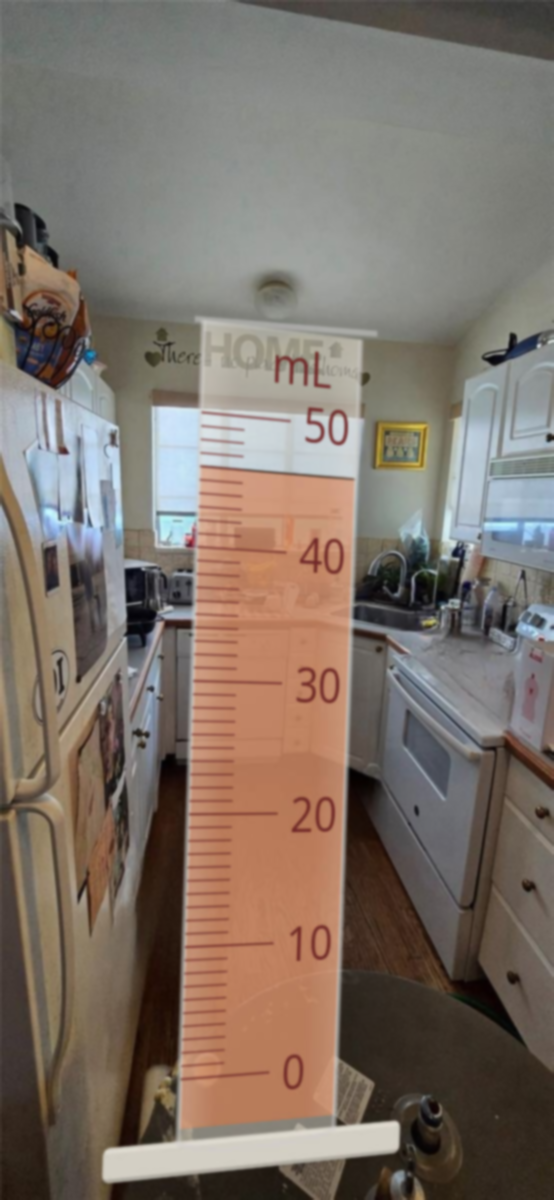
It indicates 46; mL
